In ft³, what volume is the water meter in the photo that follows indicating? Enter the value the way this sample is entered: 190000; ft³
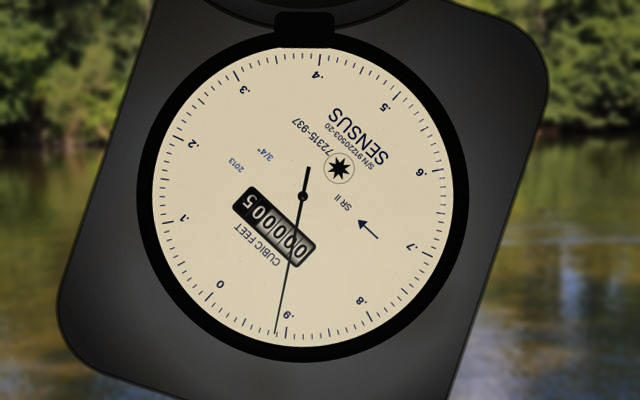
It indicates 4.91; ft³
